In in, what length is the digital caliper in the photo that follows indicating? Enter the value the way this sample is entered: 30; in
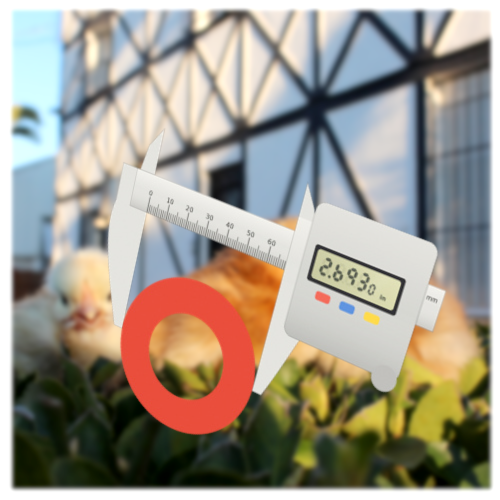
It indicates 2.6930; in
